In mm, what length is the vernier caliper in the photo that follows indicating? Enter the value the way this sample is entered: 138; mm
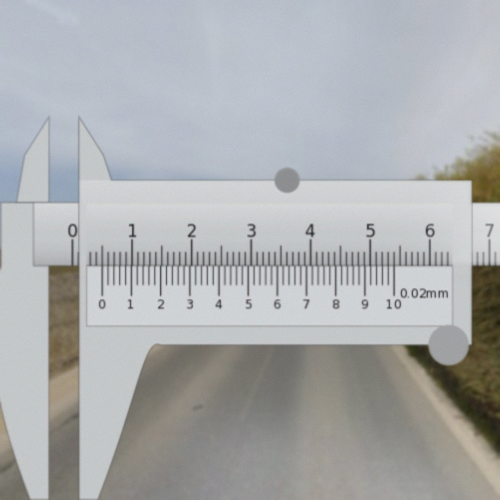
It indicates 5.0; mm
